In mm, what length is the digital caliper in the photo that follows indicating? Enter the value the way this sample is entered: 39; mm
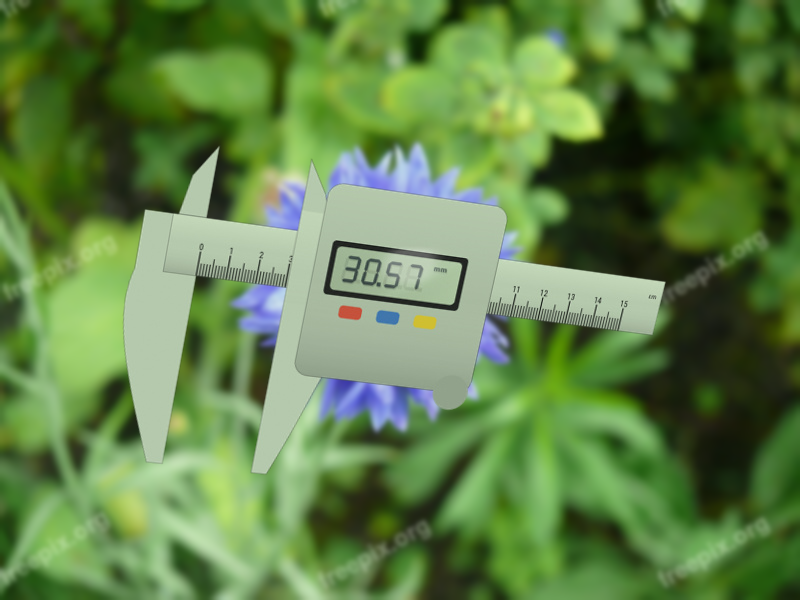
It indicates 30.57; mm
